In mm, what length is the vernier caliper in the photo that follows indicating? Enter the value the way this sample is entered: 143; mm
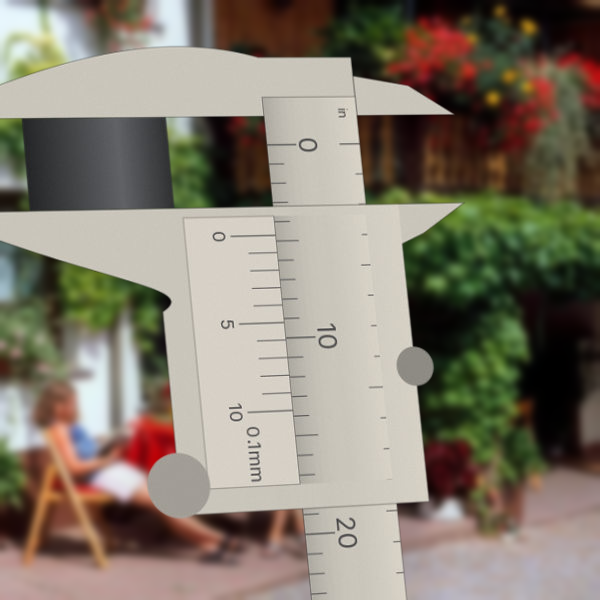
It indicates 4.7; mm
